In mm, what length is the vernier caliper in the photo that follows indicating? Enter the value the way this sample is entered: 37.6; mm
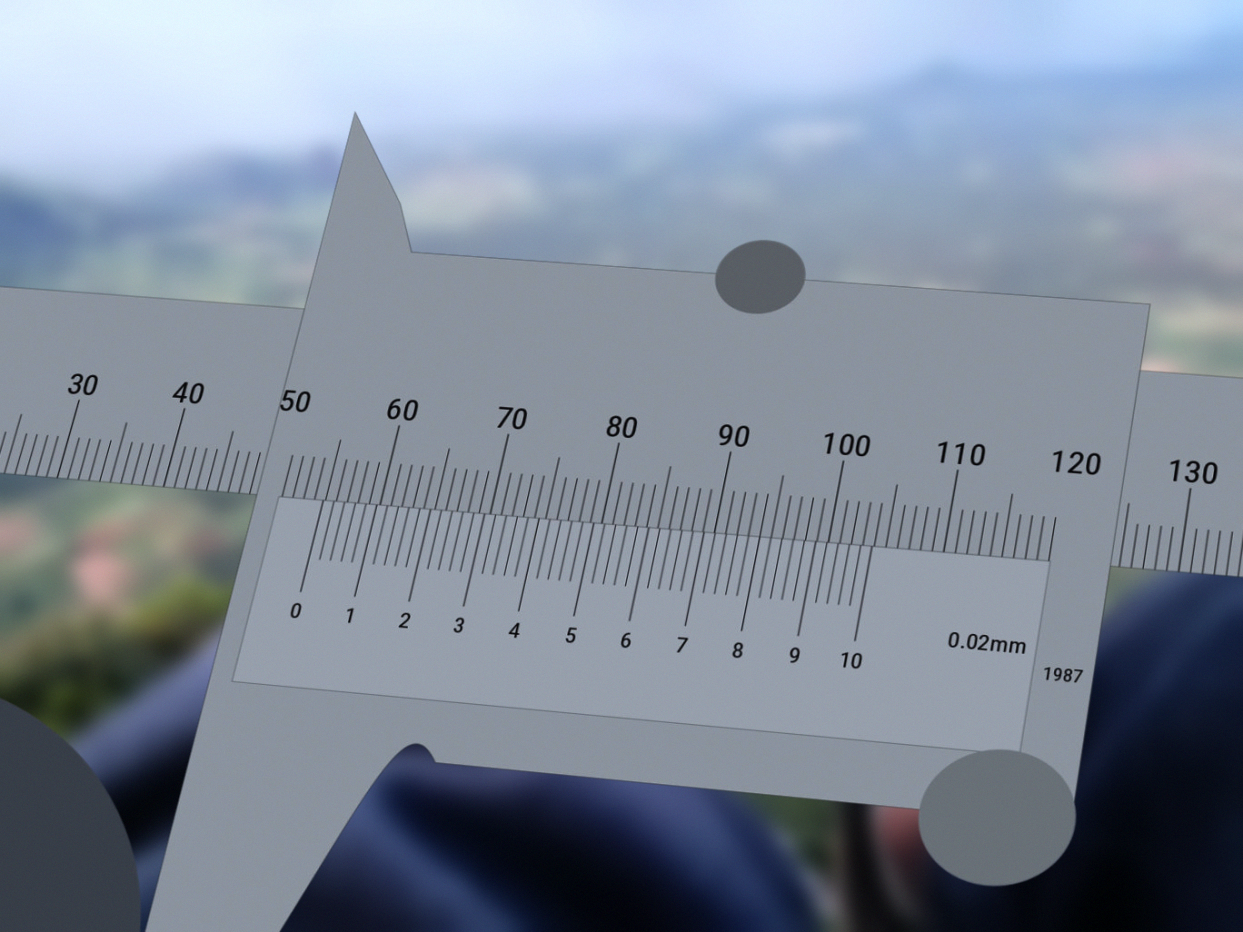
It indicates 54.8; mm
